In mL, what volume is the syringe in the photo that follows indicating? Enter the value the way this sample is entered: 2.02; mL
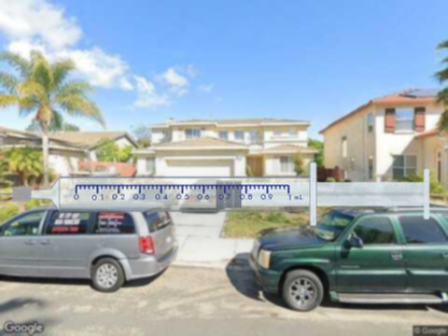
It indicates 0.66; mL
